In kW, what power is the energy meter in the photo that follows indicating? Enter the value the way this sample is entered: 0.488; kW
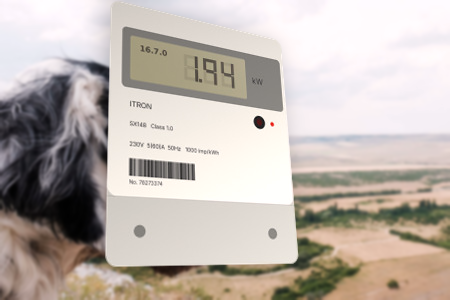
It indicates 1.94; kW
